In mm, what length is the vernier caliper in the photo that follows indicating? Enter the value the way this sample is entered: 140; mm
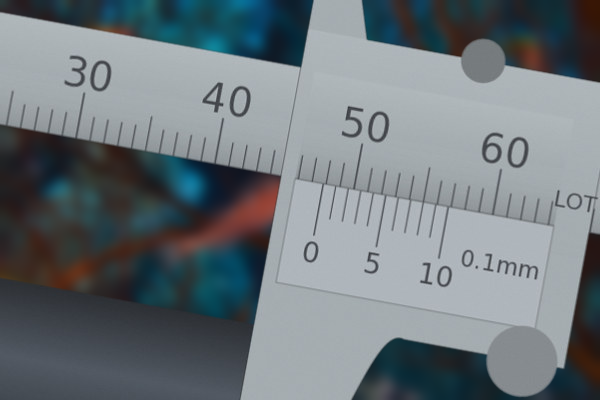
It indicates 47.8; mm
